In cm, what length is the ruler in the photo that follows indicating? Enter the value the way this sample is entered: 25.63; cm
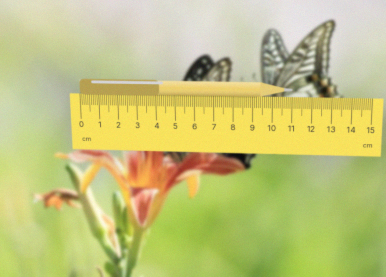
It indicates 11; cm
